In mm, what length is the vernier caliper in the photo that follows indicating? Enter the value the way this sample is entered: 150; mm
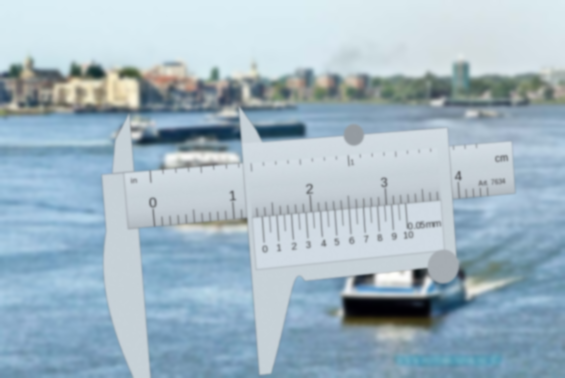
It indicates 13.6; mm
